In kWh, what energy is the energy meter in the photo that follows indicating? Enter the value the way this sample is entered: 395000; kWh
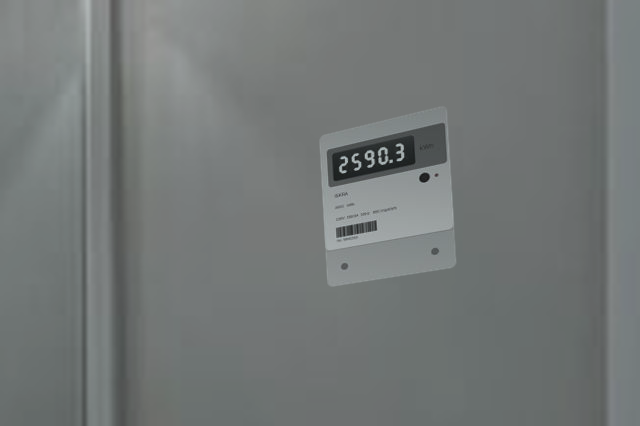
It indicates 2590.3; kWh
